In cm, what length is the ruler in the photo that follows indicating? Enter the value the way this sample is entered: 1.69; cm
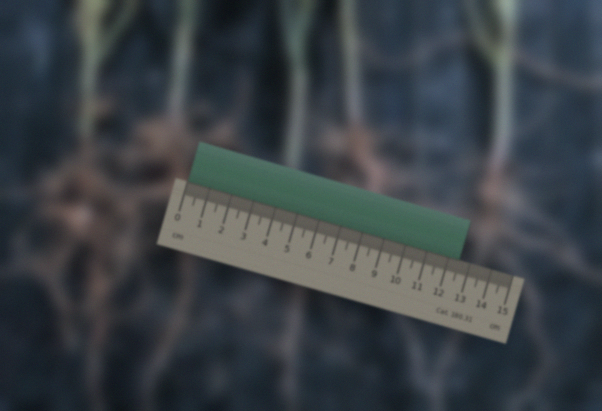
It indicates 12.5; cm
